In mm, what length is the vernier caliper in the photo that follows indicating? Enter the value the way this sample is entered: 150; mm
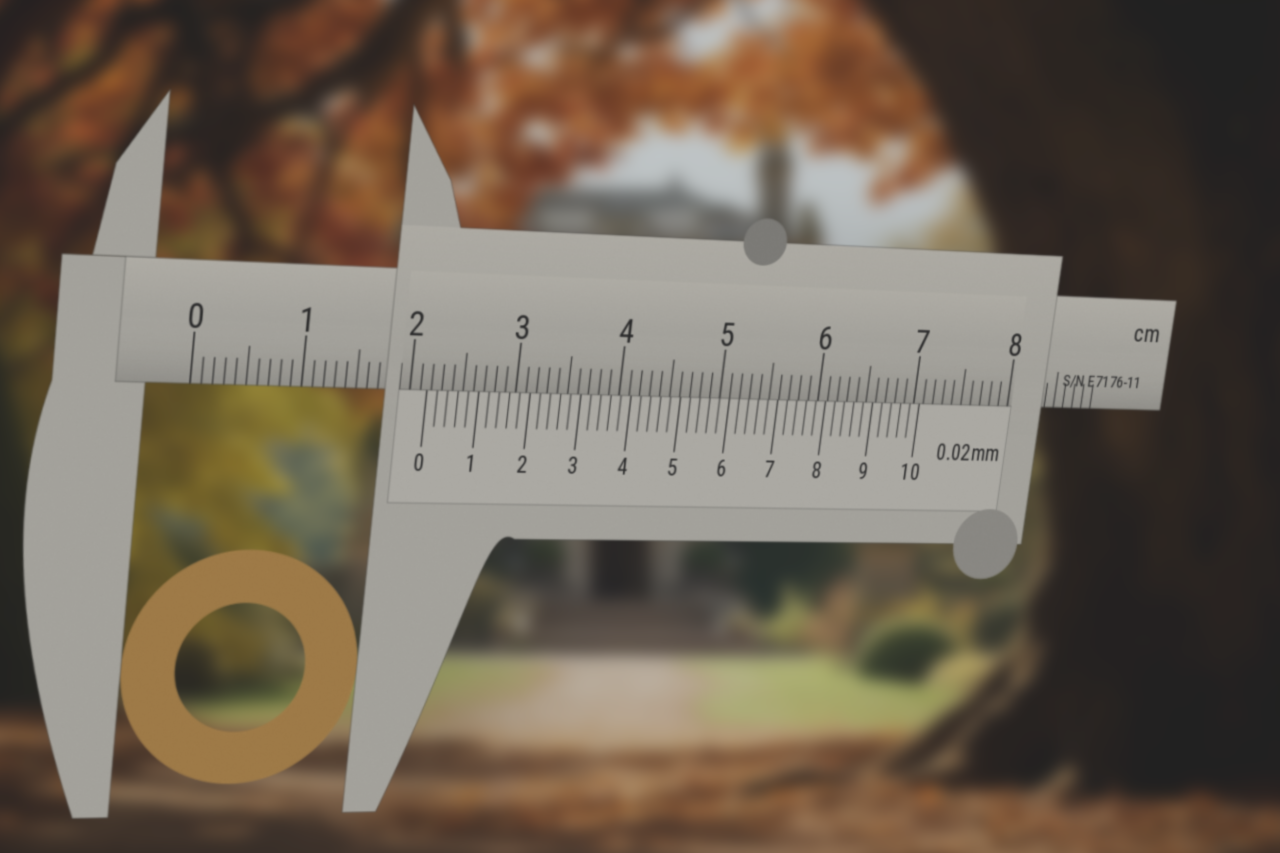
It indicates 21.6; mm
